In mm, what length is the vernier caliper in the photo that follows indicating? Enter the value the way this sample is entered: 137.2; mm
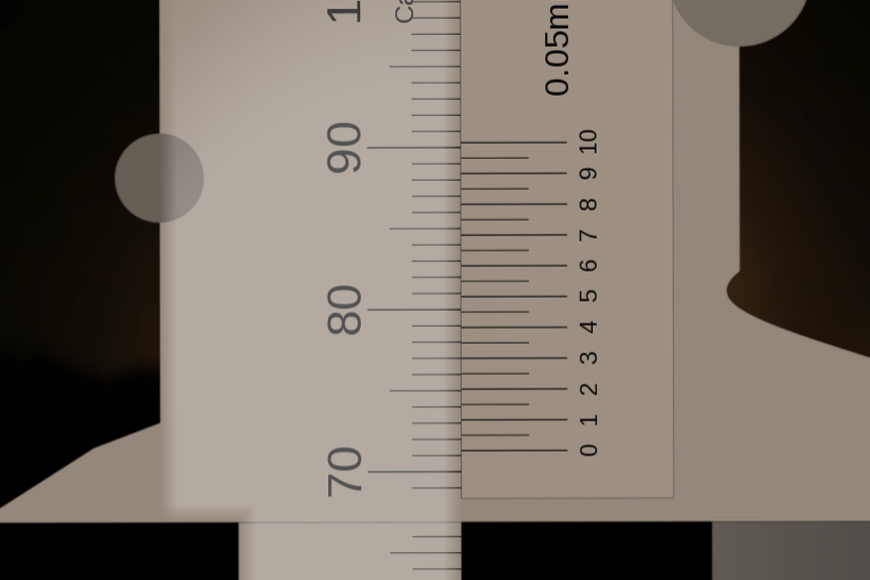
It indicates 71.3; mm
